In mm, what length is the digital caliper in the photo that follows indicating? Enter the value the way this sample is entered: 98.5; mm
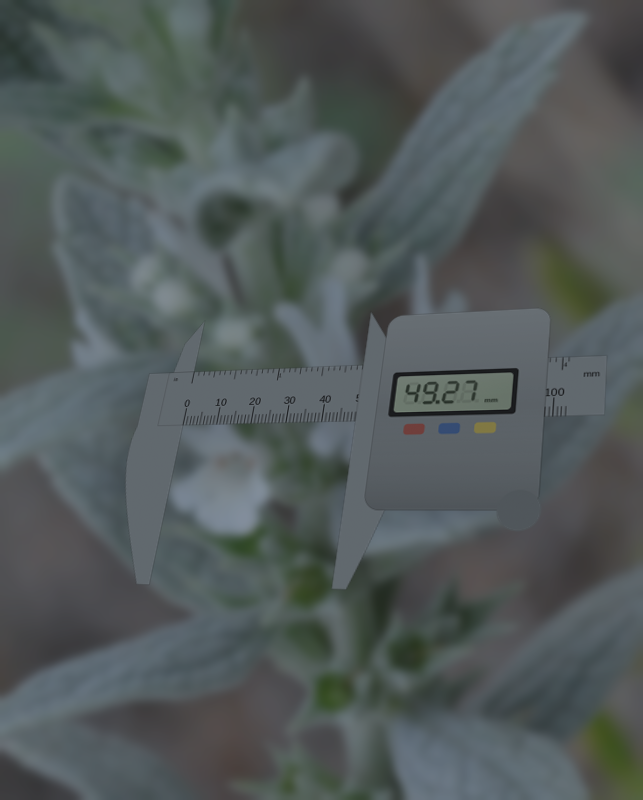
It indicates 49.27; mm
